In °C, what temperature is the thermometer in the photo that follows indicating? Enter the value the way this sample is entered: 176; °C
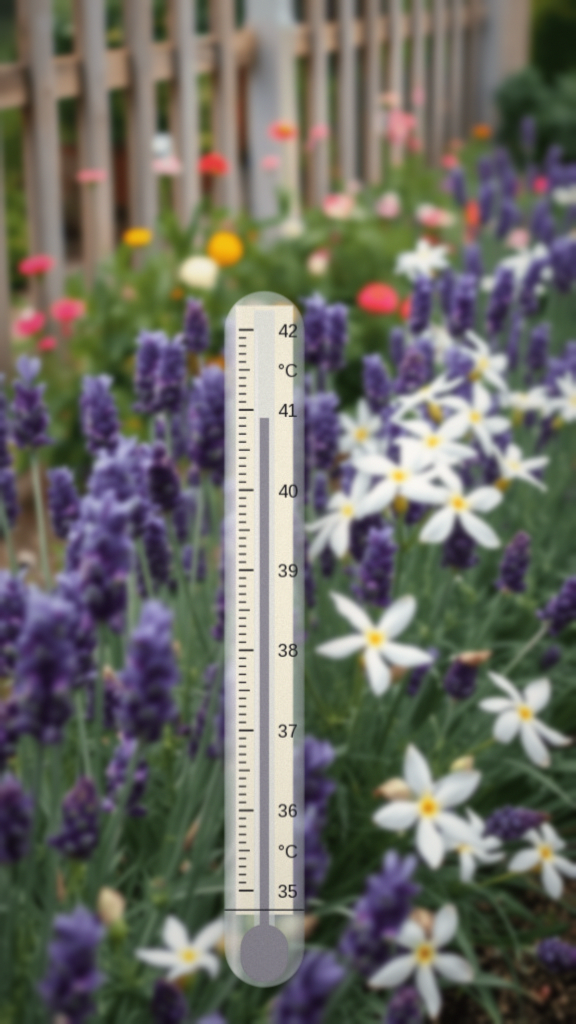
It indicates 40.9; °C
